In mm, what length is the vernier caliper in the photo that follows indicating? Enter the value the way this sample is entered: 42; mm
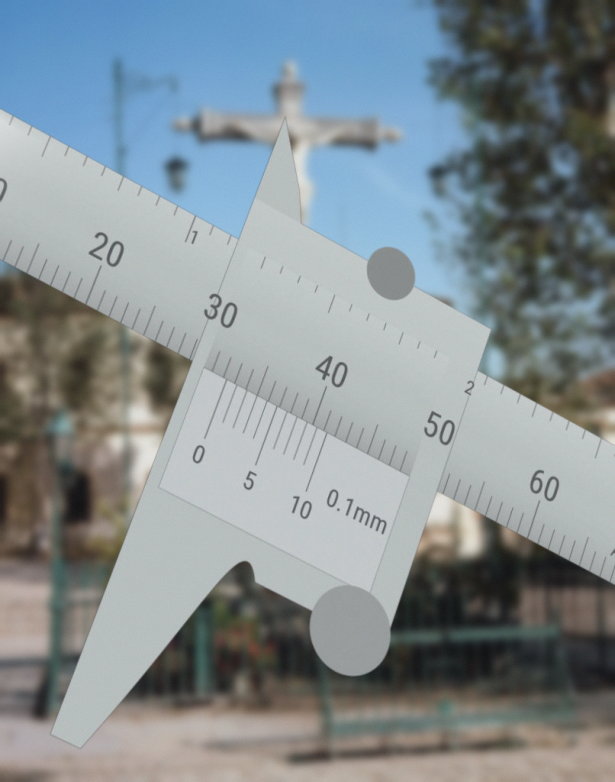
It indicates 32.3; mm
